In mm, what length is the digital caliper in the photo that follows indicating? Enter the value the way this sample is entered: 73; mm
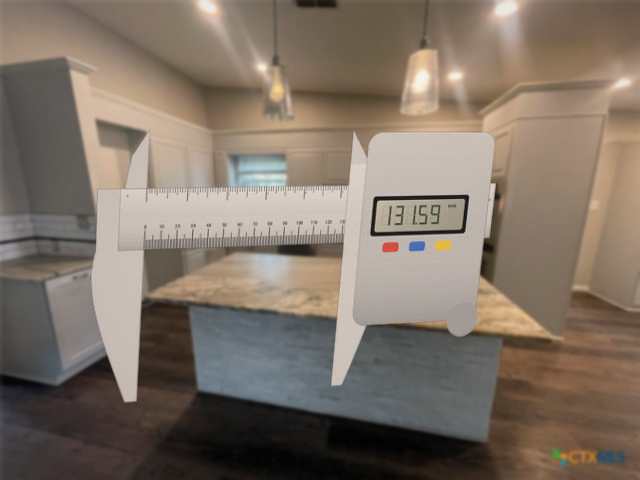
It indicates 131.59; mm
